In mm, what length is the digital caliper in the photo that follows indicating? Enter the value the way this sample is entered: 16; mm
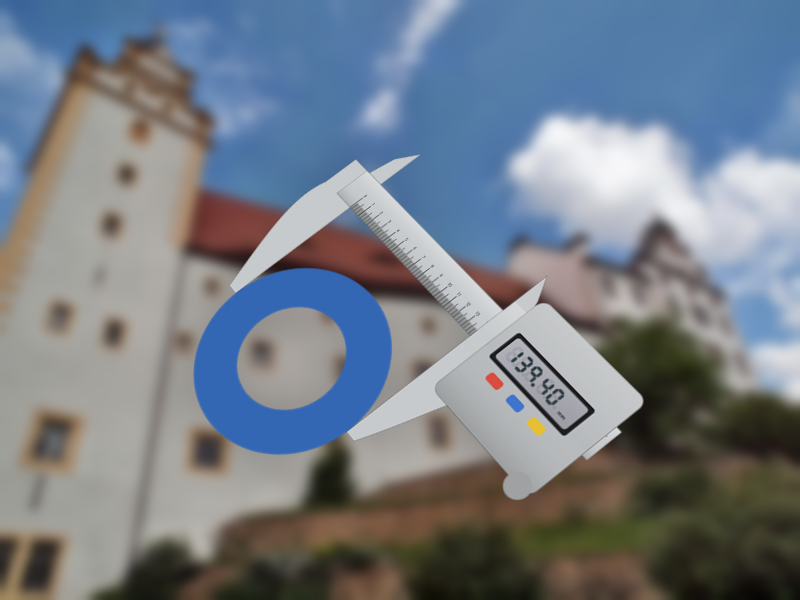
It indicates 139.40; mm
